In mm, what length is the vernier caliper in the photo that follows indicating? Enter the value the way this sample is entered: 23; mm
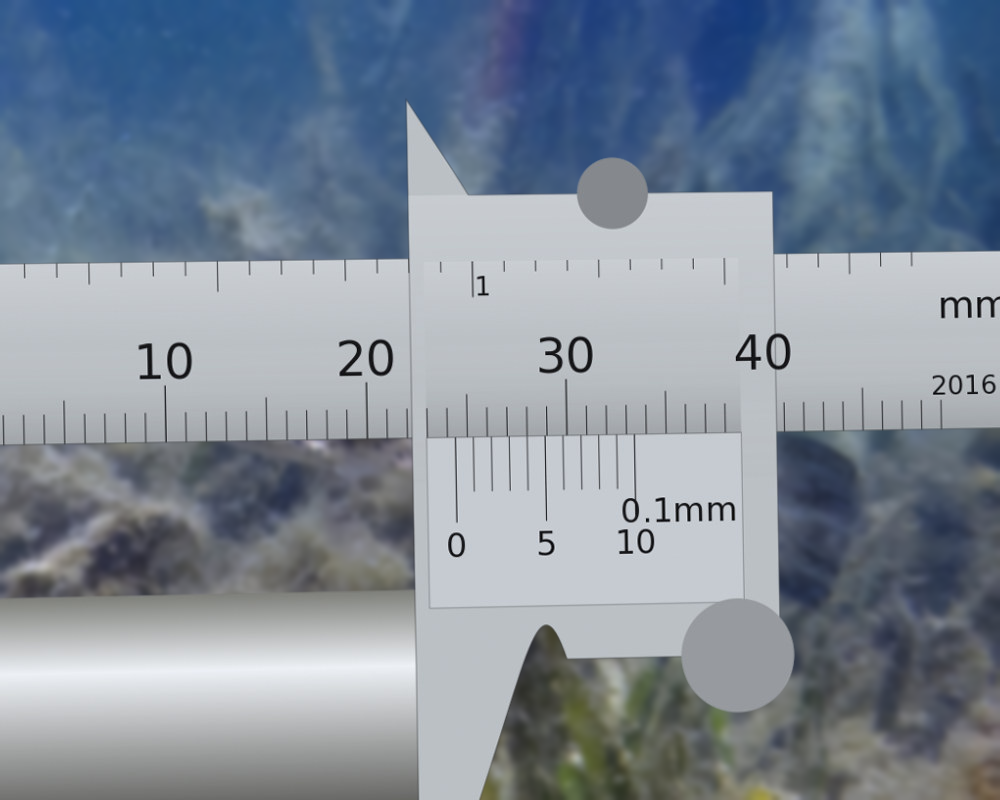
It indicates 24.4; mm
